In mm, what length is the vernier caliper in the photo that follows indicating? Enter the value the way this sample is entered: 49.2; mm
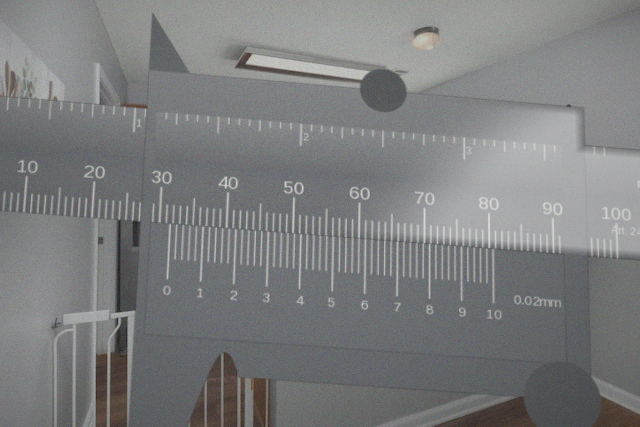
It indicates 31.6; mm
